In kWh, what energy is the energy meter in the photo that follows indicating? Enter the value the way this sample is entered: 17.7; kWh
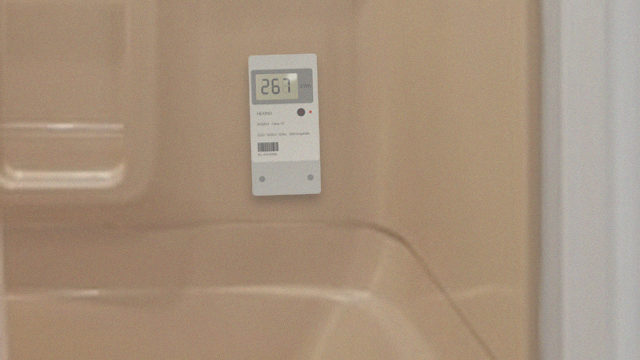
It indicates 267; kWh
